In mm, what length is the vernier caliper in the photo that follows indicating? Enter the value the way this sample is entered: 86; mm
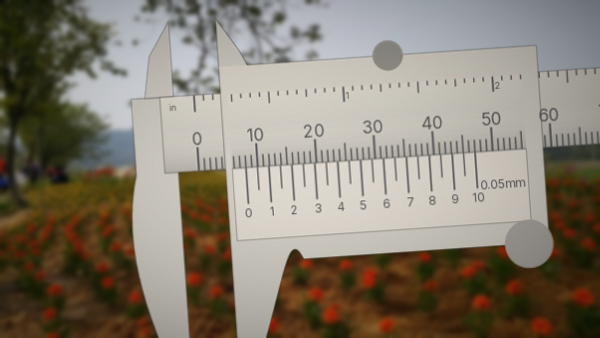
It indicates 8.0; mm
